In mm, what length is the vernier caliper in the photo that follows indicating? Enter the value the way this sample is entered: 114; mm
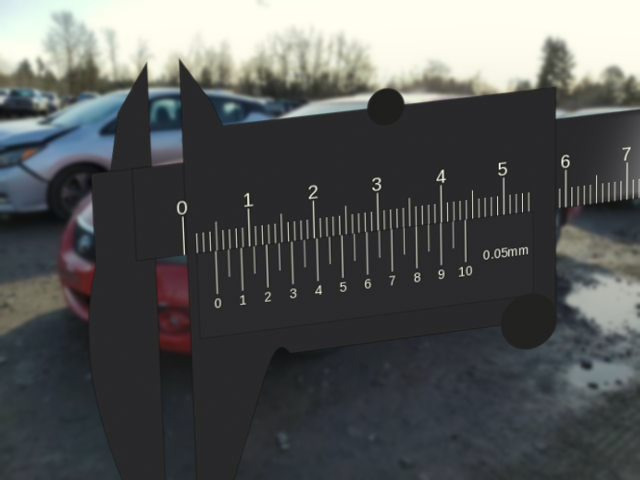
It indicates 4.8; mm
